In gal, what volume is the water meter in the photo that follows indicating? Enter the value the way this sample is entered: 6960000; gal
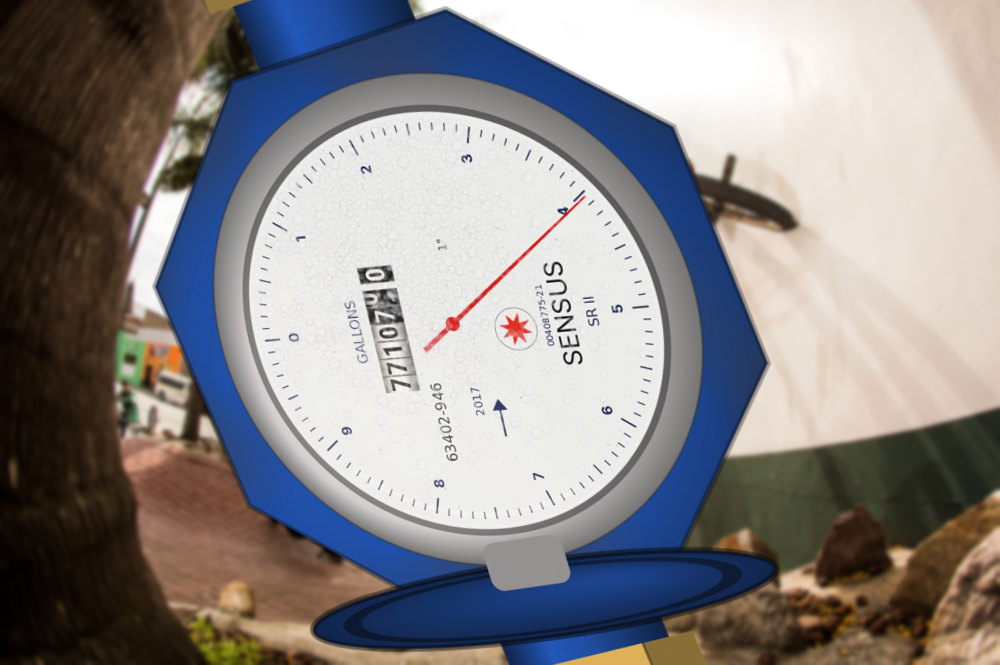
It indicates 7710704.0; gal
